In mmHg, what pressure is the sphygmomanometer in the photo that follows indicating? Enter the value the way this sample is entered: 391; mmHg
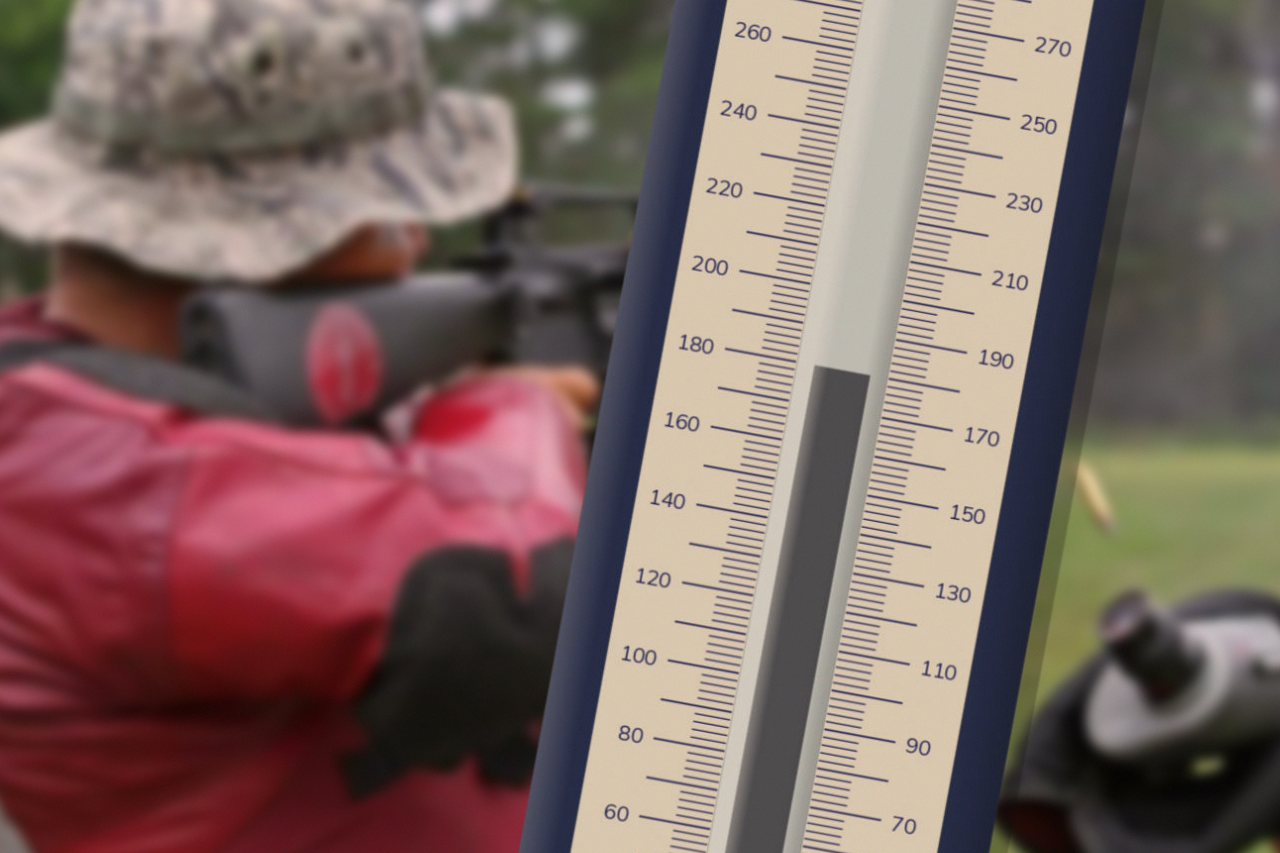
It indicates 180; mmHg
